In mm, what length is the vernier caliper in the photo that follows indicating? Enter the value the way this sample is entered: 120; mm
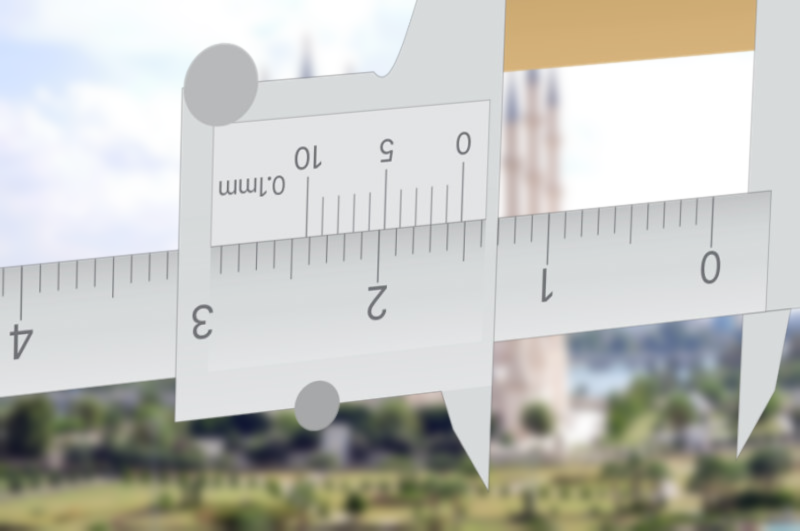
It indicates 15.2; mm
